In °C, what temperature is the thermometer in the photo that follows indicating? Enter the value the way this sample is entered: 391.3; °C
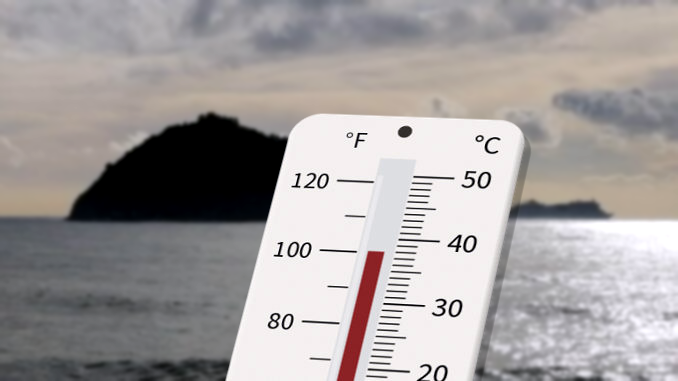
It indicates 38; °C
